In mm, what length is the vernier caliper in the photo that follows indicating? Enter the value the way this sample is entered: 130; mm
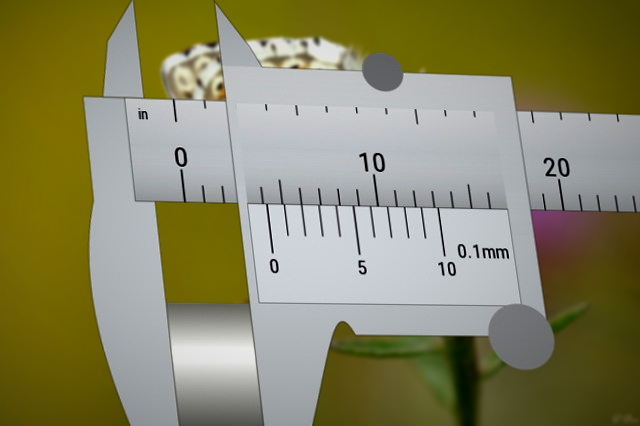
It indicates 4.2; mm
